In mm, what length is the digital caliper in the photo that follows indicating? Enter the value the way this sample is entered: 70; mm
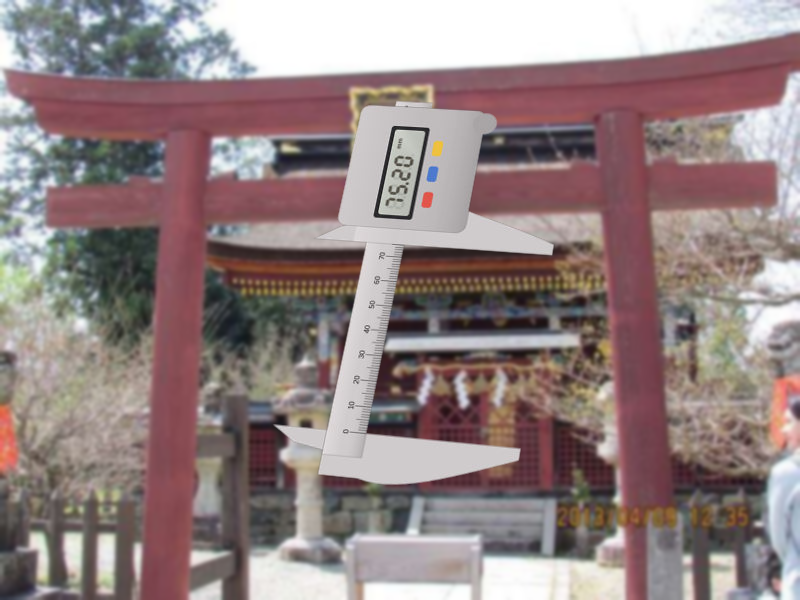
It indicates 75.20; mm
